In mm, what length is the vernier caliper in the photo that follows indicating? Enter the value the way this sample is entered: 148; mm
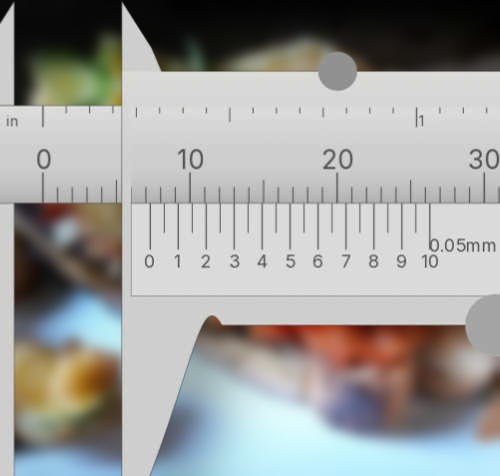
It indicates 7.3; mm
